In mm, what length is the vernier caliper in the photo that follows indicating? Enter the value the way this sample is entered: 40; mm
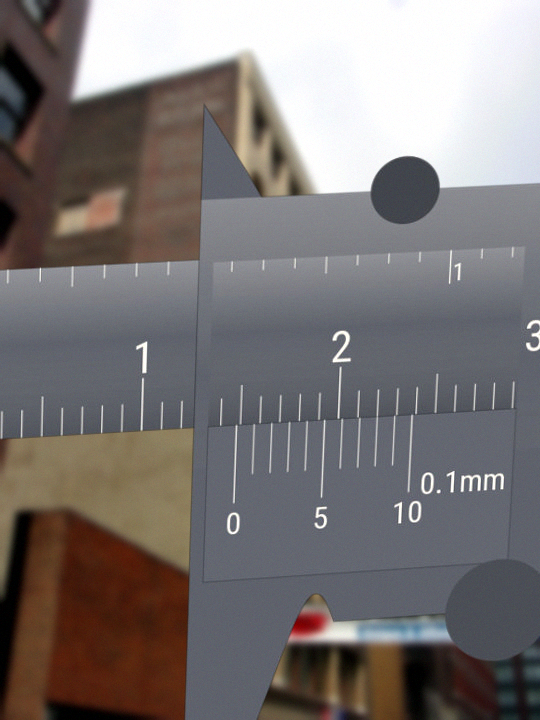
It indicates 14.8; mm
